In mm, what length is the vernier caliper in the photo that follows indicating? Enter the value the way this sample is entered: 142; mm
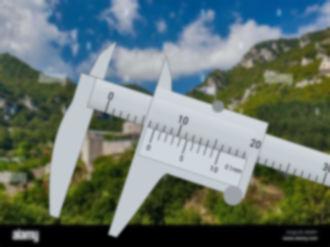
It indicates 6.8; mm
